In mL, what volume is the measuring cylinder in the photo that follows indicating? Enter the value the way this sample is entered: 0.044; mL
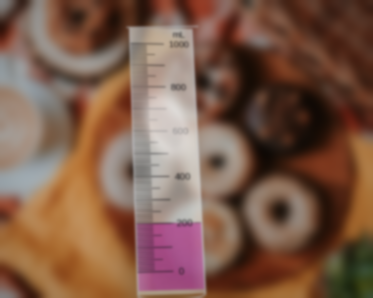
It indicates 200; mL
